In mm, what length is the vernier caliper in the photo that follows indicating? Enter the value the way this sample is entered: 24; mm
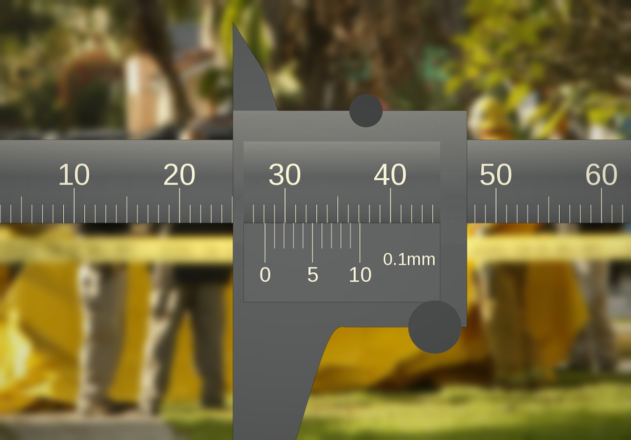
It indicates 28.1; mm
